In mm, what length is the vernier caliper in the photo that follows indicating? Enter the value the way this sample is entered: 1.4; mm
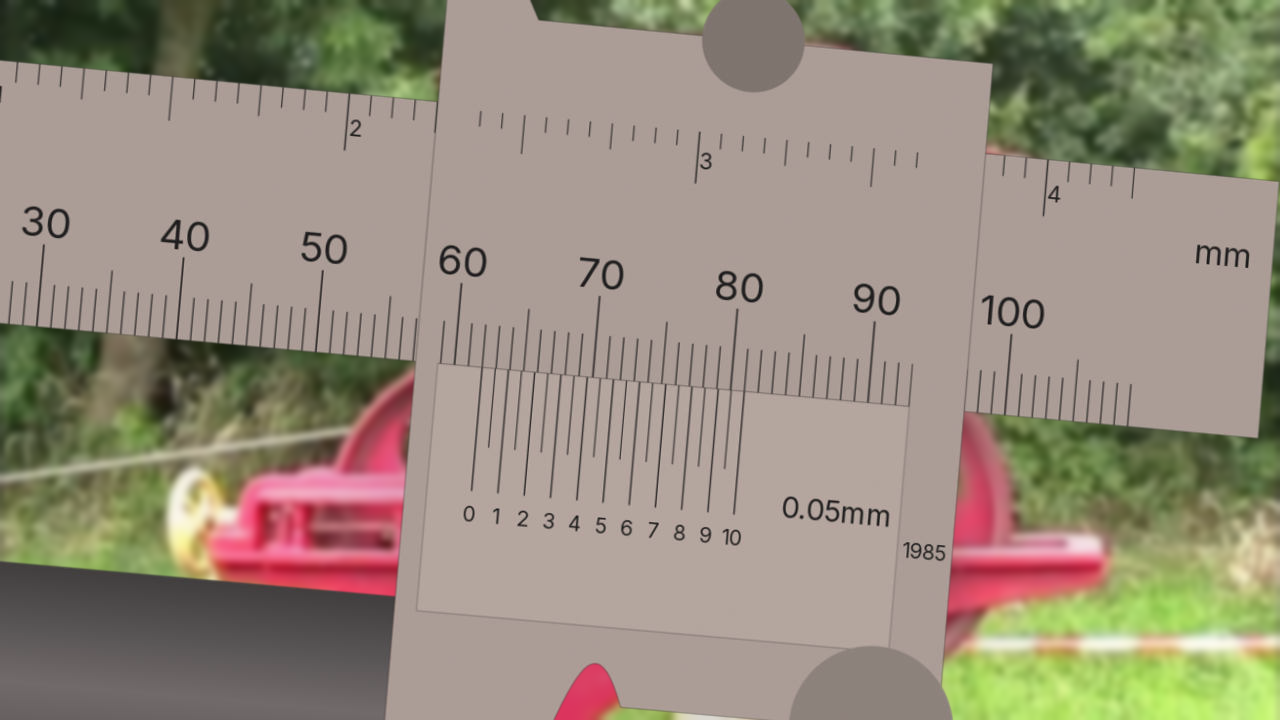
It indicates 62.0; mm
